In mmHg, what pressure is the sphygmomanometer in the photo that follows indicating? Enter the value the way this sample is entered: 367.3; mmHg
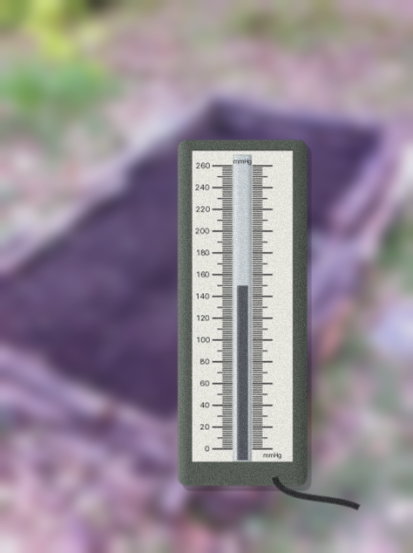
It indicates 150; mmHg
